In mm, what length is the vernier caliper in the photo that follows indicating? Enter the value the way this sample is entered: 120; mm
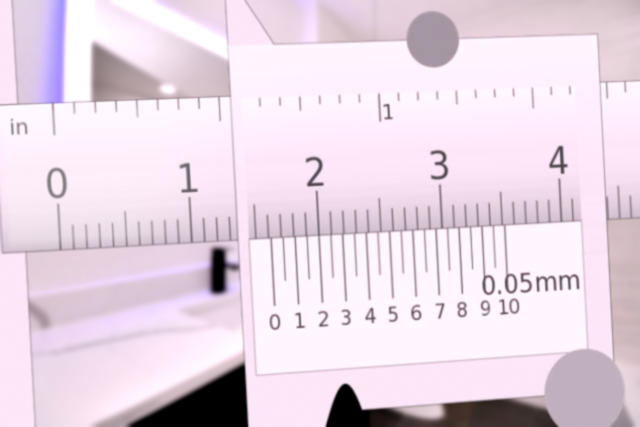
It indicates 16.2; mm
